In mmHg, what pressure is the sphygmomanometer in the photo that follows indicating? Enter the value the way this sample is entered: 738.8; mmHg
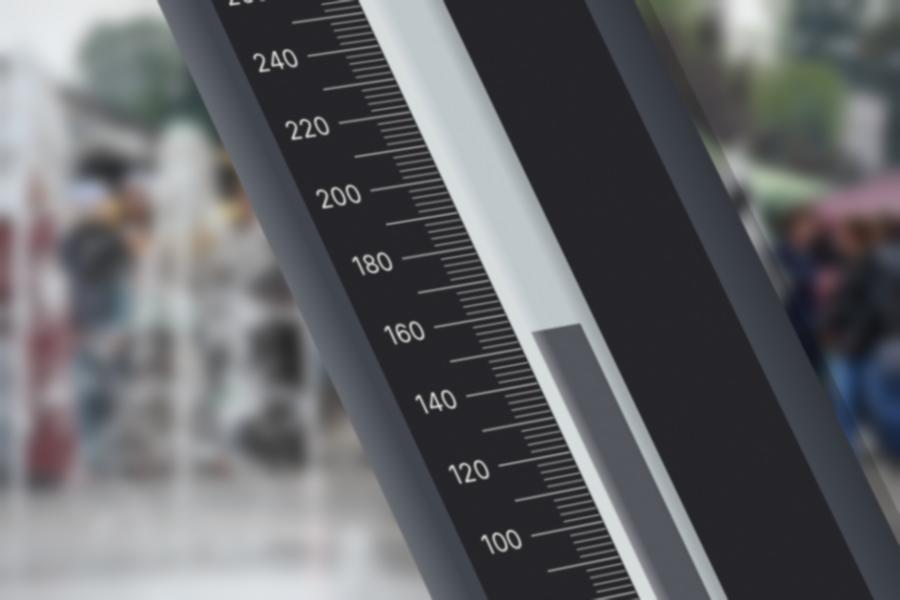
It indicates 154; mmHg
